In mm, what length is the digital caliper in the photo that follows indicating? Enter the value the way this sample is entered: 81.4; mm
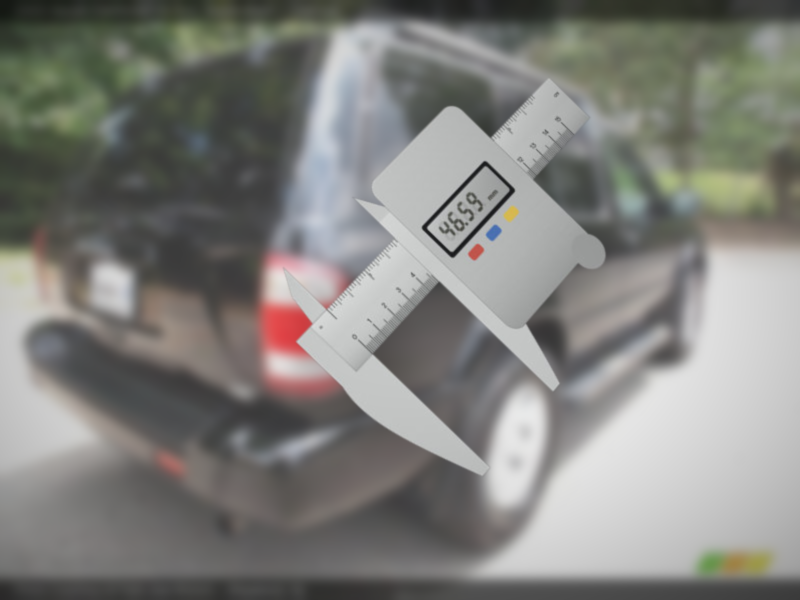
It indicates 46.59; mm
